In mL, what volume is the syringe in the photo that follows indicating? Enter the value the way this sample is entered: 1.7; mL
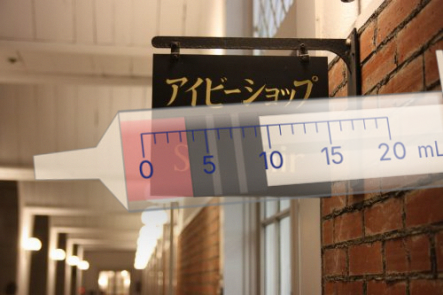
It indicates 3.5; mL
